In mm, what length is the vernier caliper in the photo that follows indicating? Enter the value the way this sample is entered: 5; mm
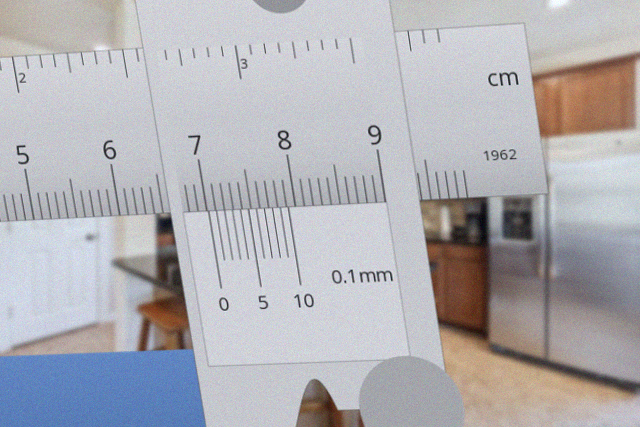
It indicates 70.2; mm
